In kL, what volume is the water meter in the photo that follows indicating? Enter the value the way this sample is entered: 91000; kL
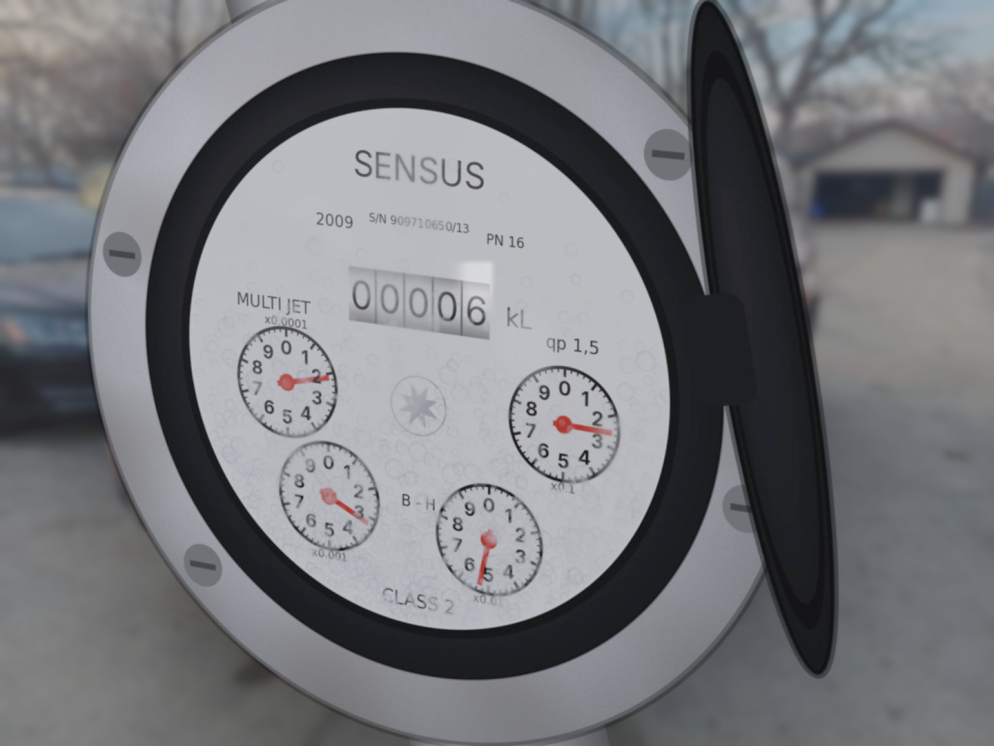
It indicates 6.2532; kL
